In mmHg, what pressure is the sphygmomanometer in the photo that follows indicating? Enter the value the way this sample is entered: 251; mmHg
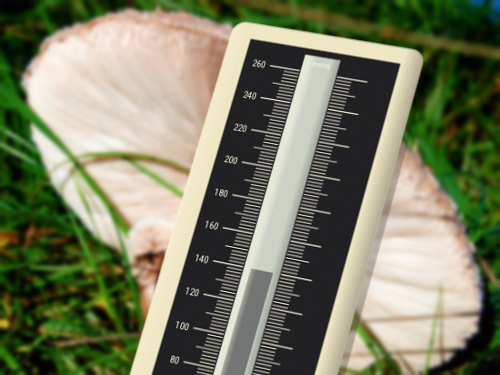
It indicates 140; mmHg
